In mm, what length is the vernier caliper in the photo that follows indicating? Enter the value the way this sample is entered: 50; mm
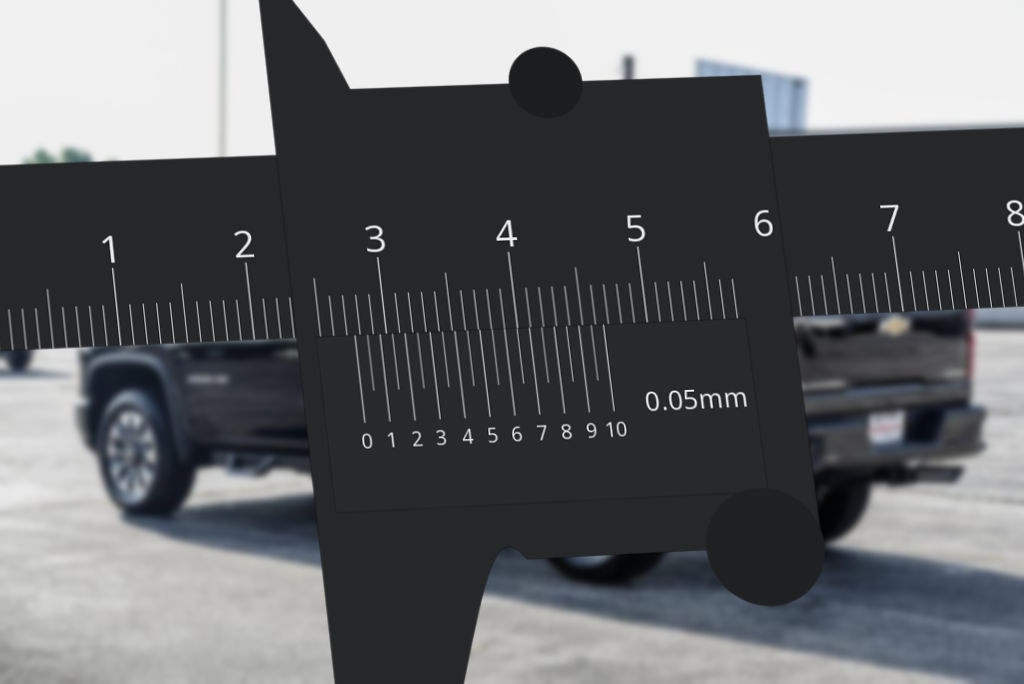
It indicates 27.6; mm
